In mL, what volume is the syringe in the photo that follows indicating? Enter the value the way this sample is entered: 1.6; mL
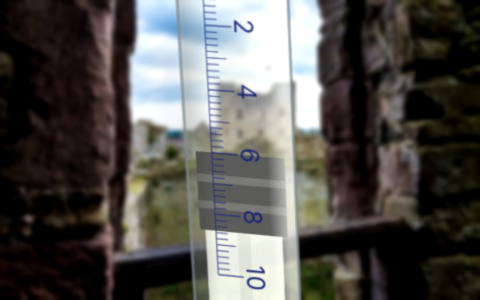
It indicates 6; mL
